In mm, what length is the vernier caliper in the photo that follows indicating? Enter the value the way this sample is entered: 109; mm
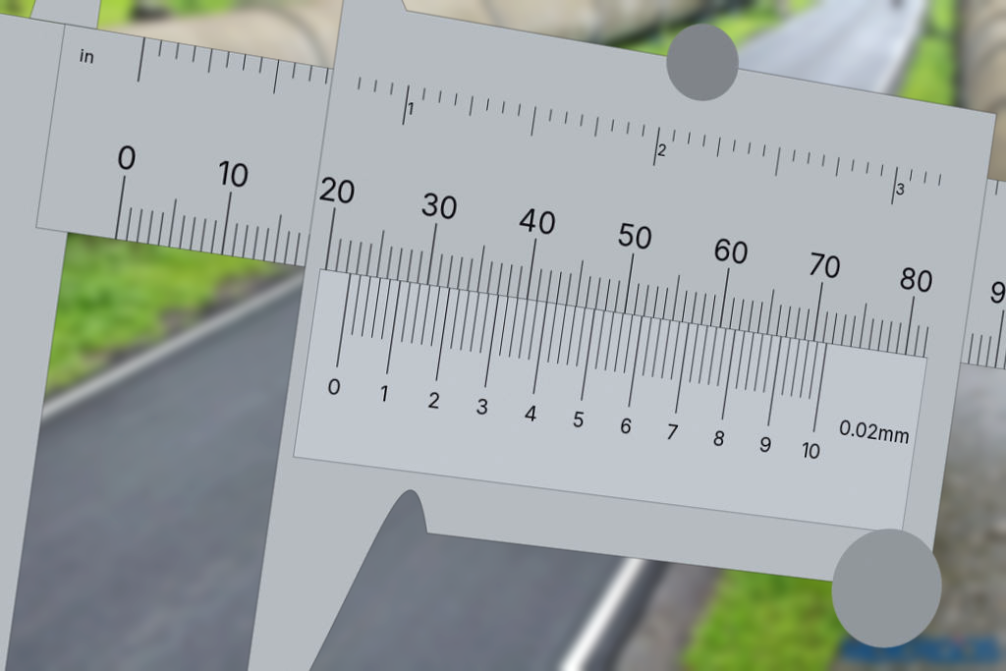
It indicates 22.4; mm
